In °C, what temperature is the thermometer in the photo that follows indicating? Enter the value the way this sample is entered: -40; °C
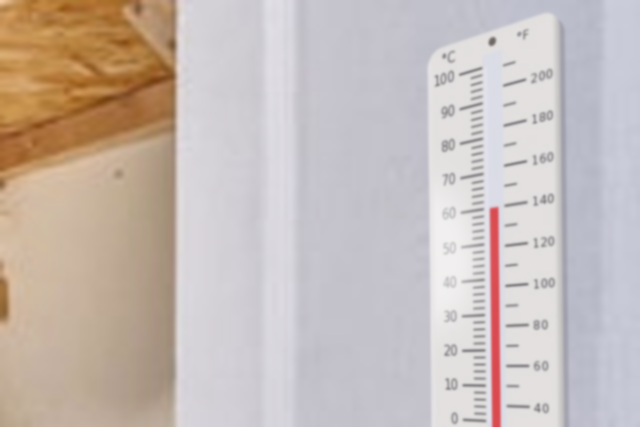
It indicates 60; °C
